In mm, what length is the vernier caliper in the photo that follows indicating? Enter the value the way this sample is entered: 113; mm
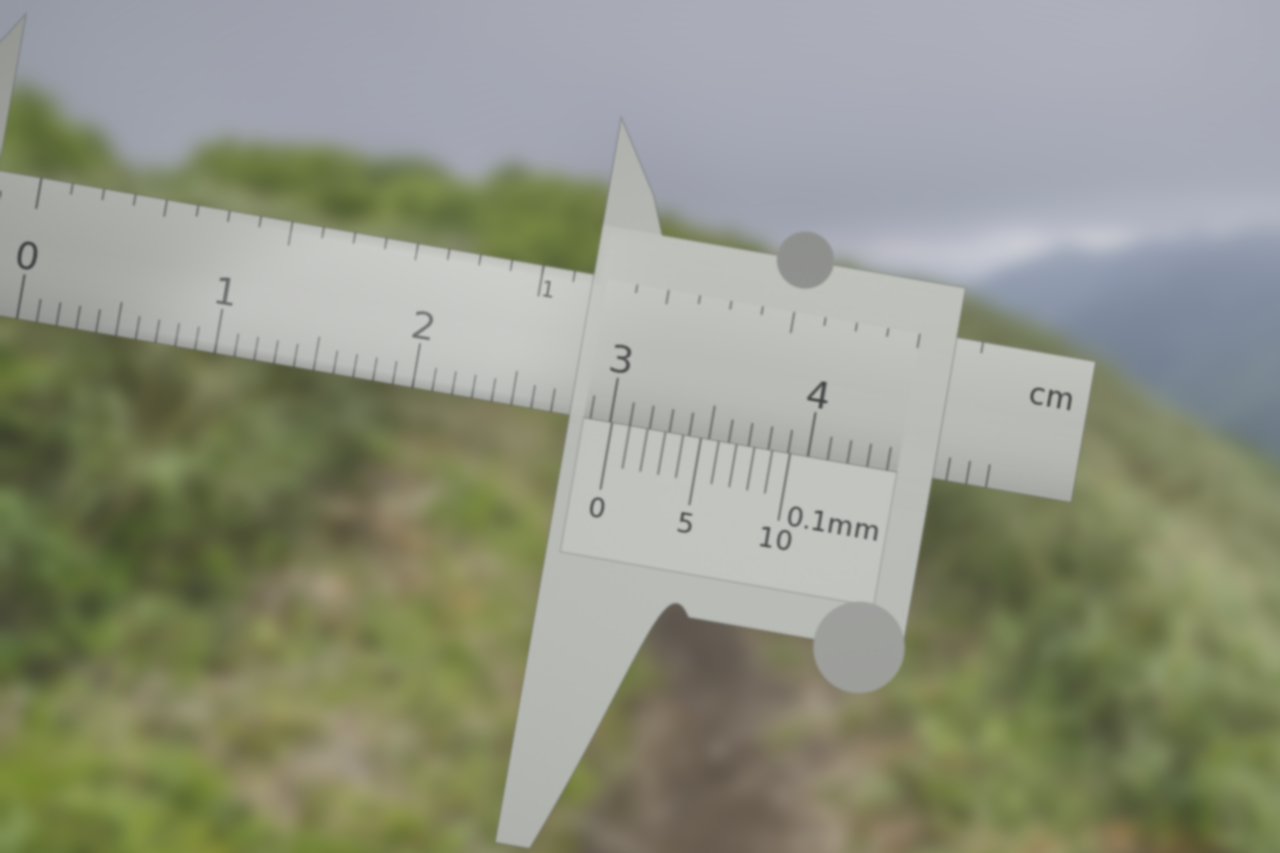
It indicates 30.1; mm
